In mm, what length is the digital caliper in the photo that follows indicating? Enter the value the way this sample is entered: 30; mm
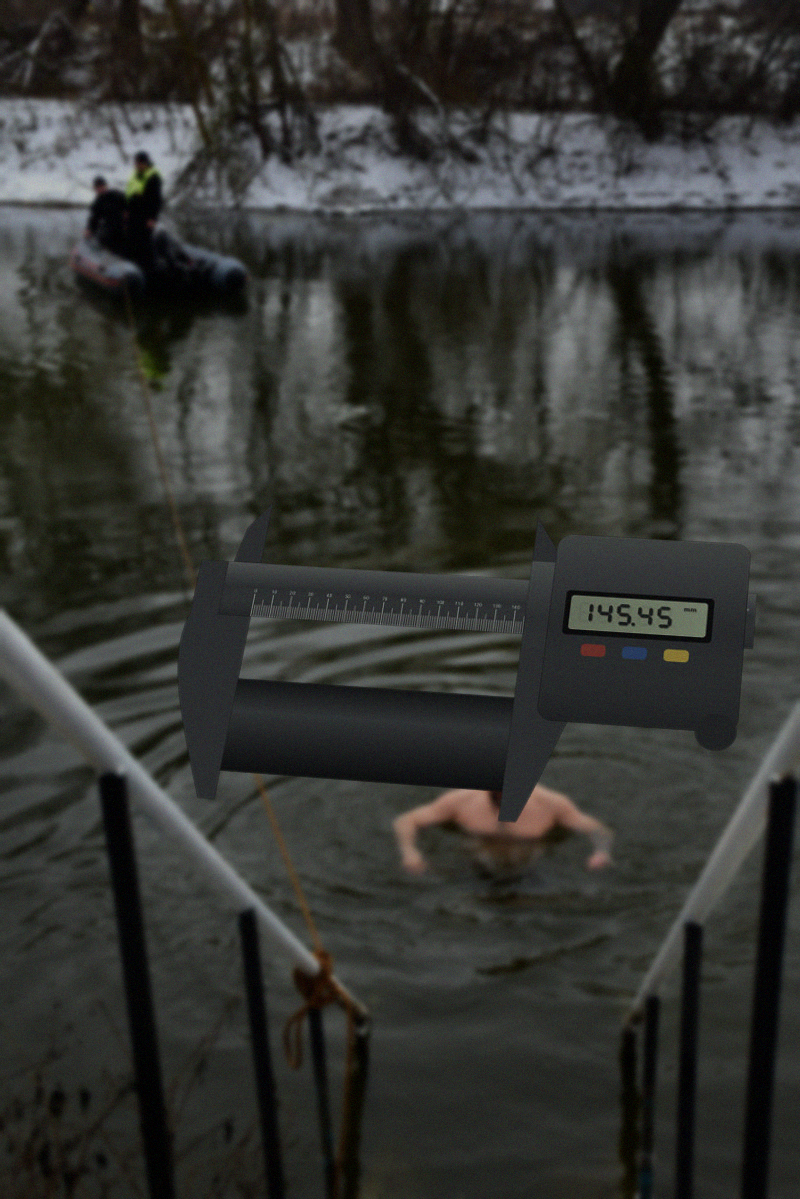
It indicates 145.45; mm
